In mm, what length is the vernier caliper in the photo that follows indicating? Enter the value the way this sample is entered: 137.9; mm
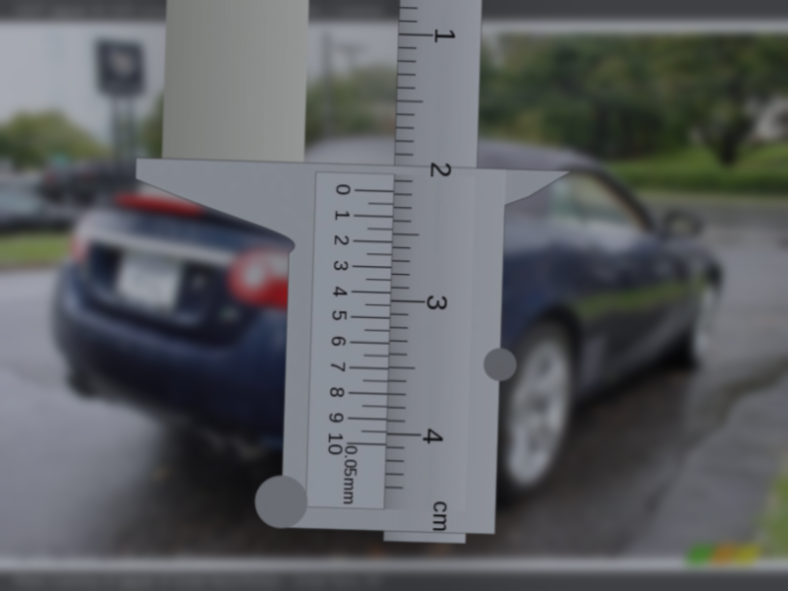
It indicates 21.8; mm
